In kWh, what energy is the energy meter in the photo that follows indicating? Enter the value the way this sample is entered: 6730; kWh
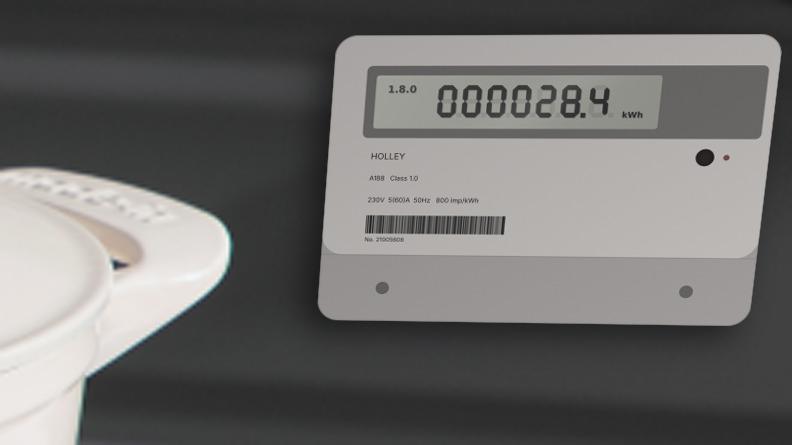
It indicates 28.4; kWh
